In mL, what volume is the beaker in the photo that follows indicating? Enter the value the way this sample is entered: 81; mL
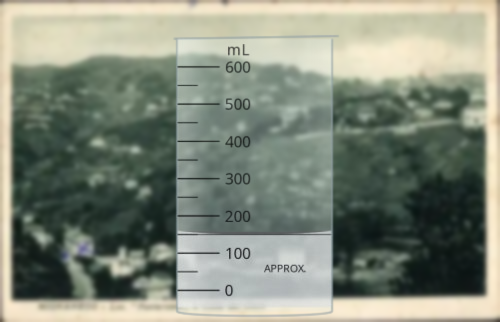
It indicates 150; mL
